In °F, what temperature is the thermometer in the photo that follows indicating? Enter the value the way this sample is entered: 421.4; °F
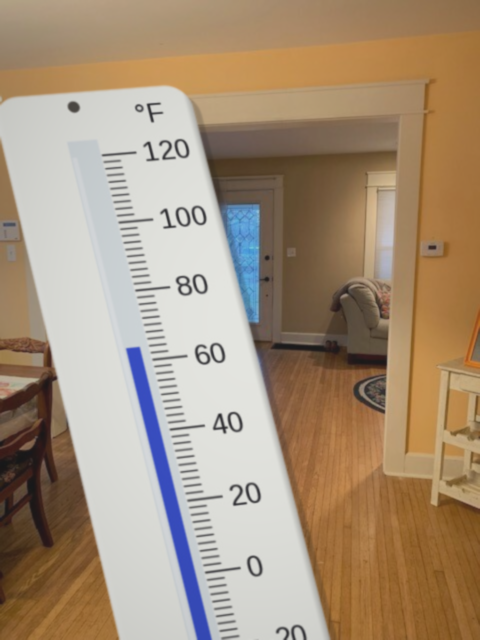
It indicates 64; °F
